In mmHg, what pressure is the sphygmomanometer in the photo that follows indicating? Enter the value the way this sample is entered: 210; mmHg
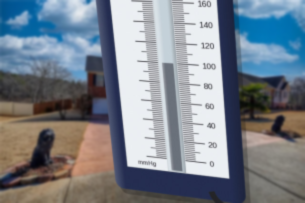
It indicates 100; mmHg
